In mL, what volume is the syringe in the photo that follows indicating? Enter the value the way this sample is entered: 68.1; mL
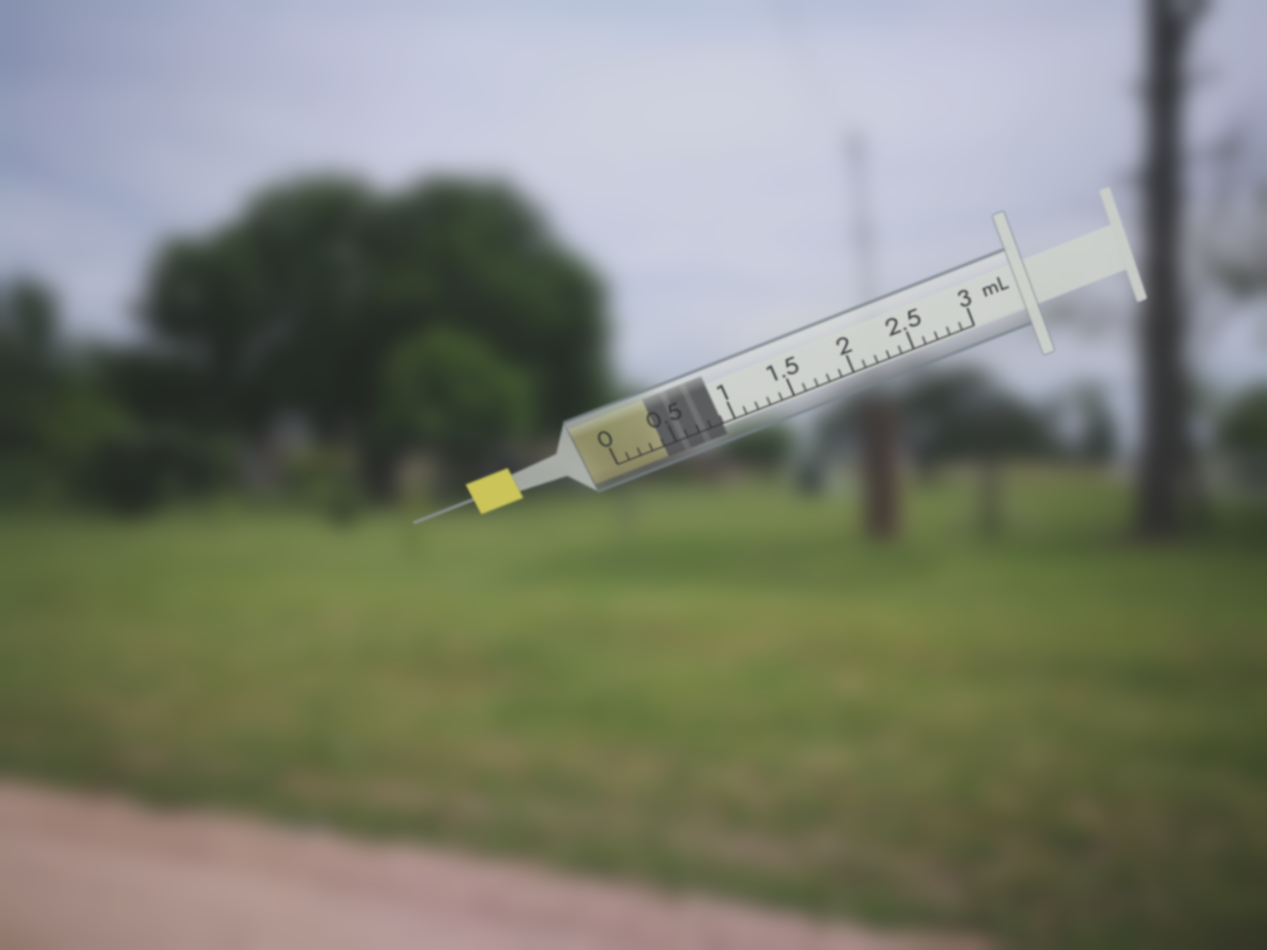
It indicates 0.4; mL
